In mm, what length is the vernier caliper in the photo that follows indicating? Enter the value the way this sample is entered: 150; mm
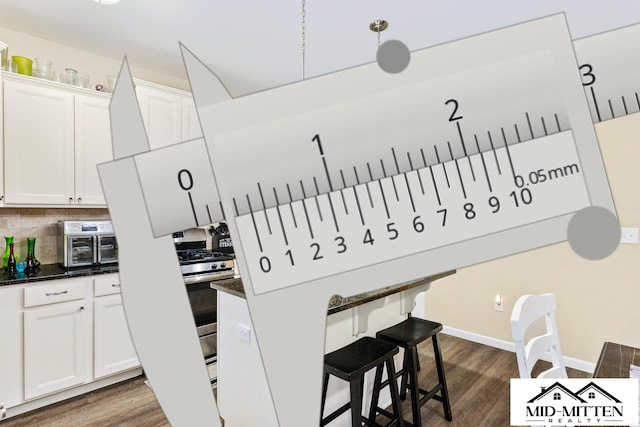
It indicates 4.0; mm
